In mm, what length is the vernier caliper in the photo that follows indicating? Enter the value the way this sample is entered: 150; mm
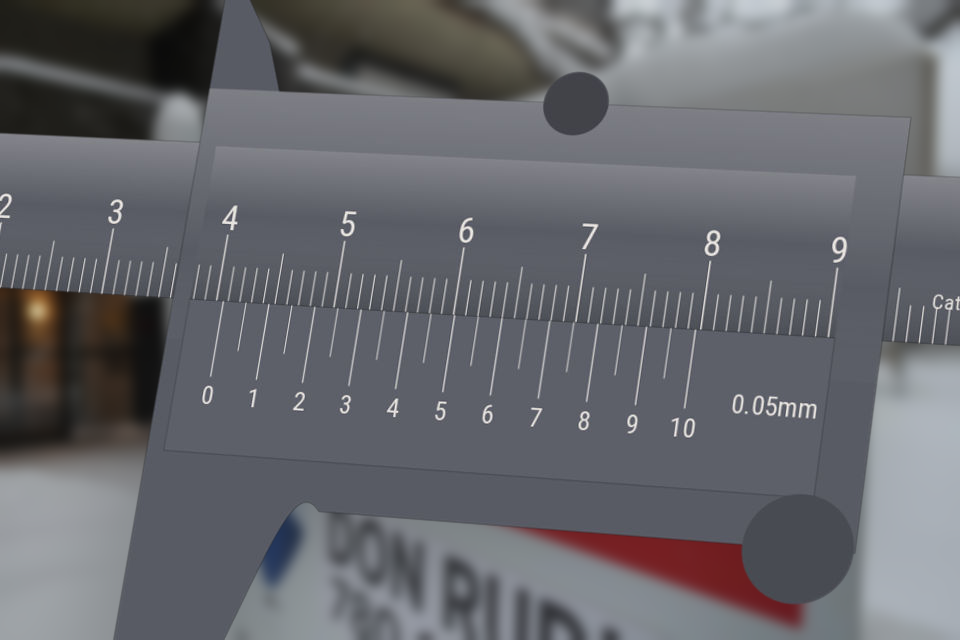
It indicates 40.6; mm
